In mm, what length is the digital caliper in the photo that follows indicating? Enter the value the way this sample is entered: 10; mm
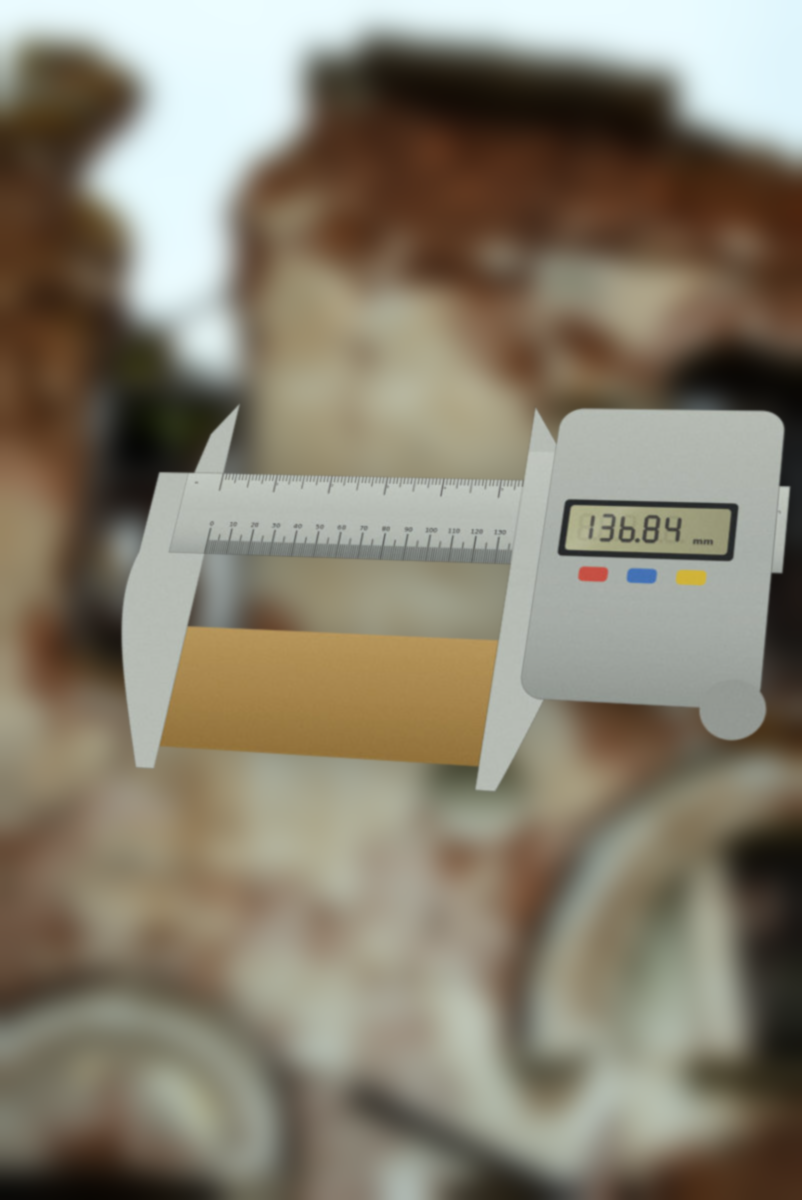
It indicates 136.84; mm
